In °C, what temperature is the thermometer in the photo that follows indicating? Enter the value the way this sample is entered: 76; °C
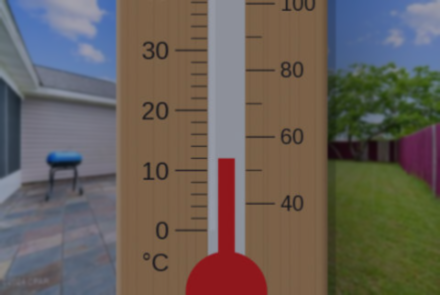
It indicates 12; °C
